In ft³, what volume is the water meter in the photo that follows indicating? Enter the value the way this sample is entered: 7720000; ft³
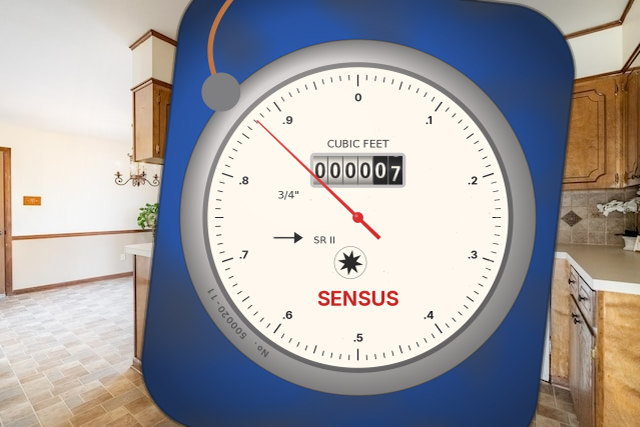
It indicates 6.87; ft³
